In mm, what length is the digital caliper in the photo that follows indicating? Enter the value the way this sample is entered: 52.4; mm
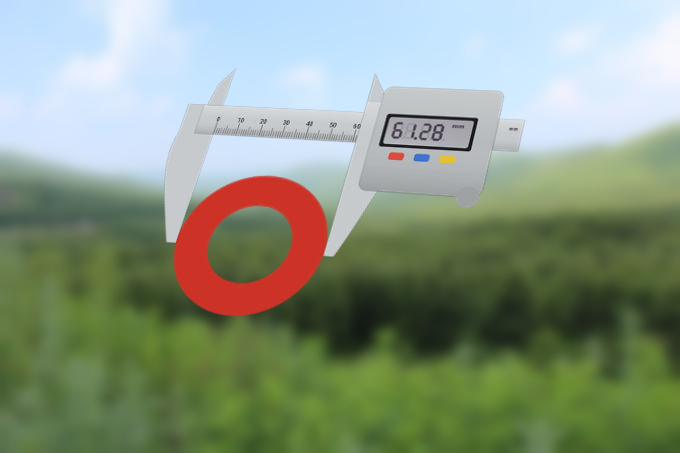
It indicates 61.28; mm
